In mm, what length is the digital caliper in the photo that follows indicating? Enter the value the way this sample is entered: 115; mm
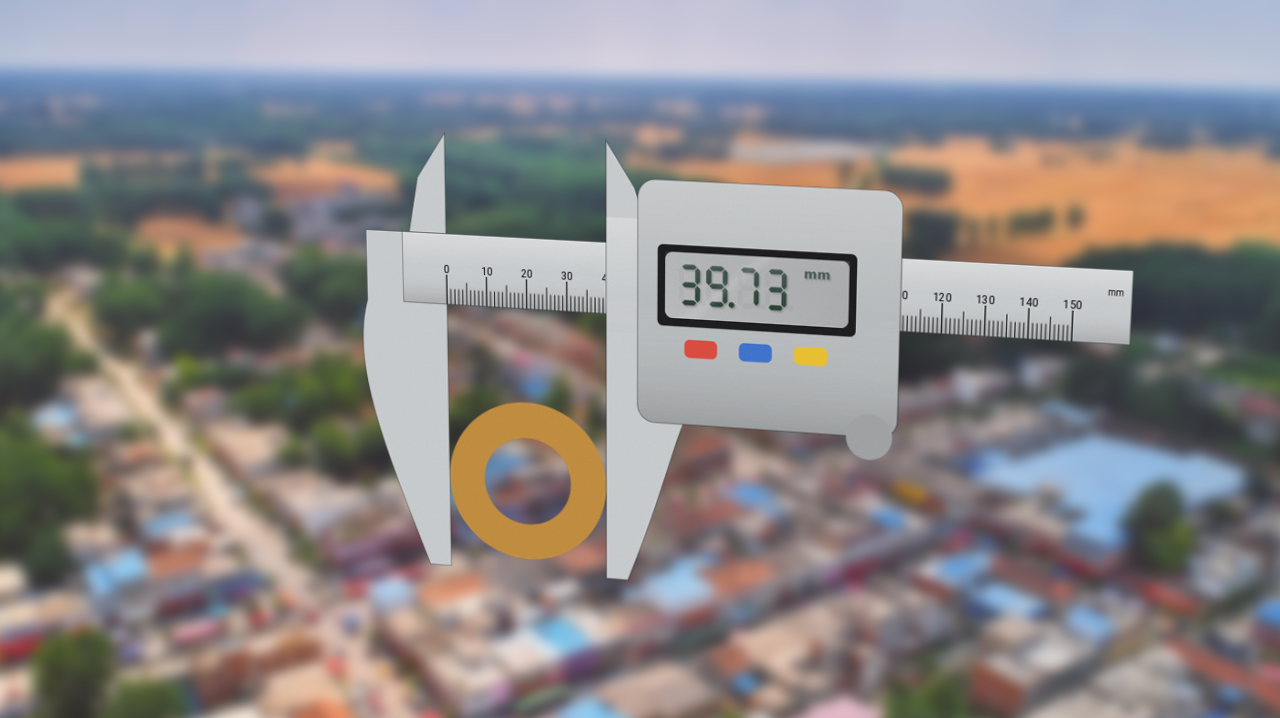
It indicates 39.73; mm
